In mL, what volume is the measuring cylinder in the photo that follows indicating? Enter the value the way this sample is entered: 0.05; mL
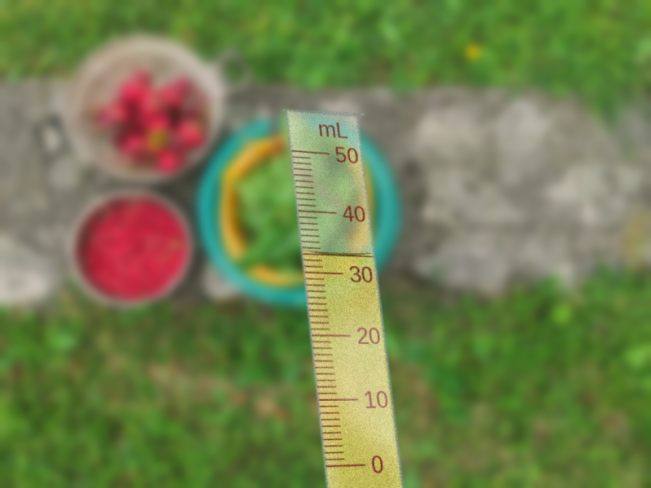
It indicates 33; mL
